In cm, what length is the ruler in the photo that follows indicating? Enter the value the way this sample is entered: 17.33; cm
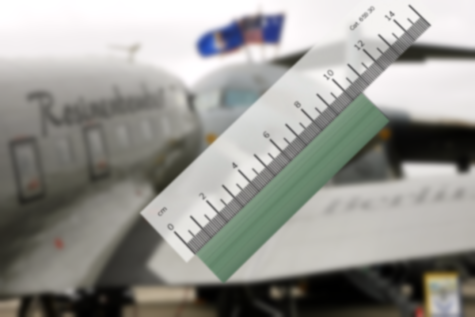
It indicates 10.5; cm
